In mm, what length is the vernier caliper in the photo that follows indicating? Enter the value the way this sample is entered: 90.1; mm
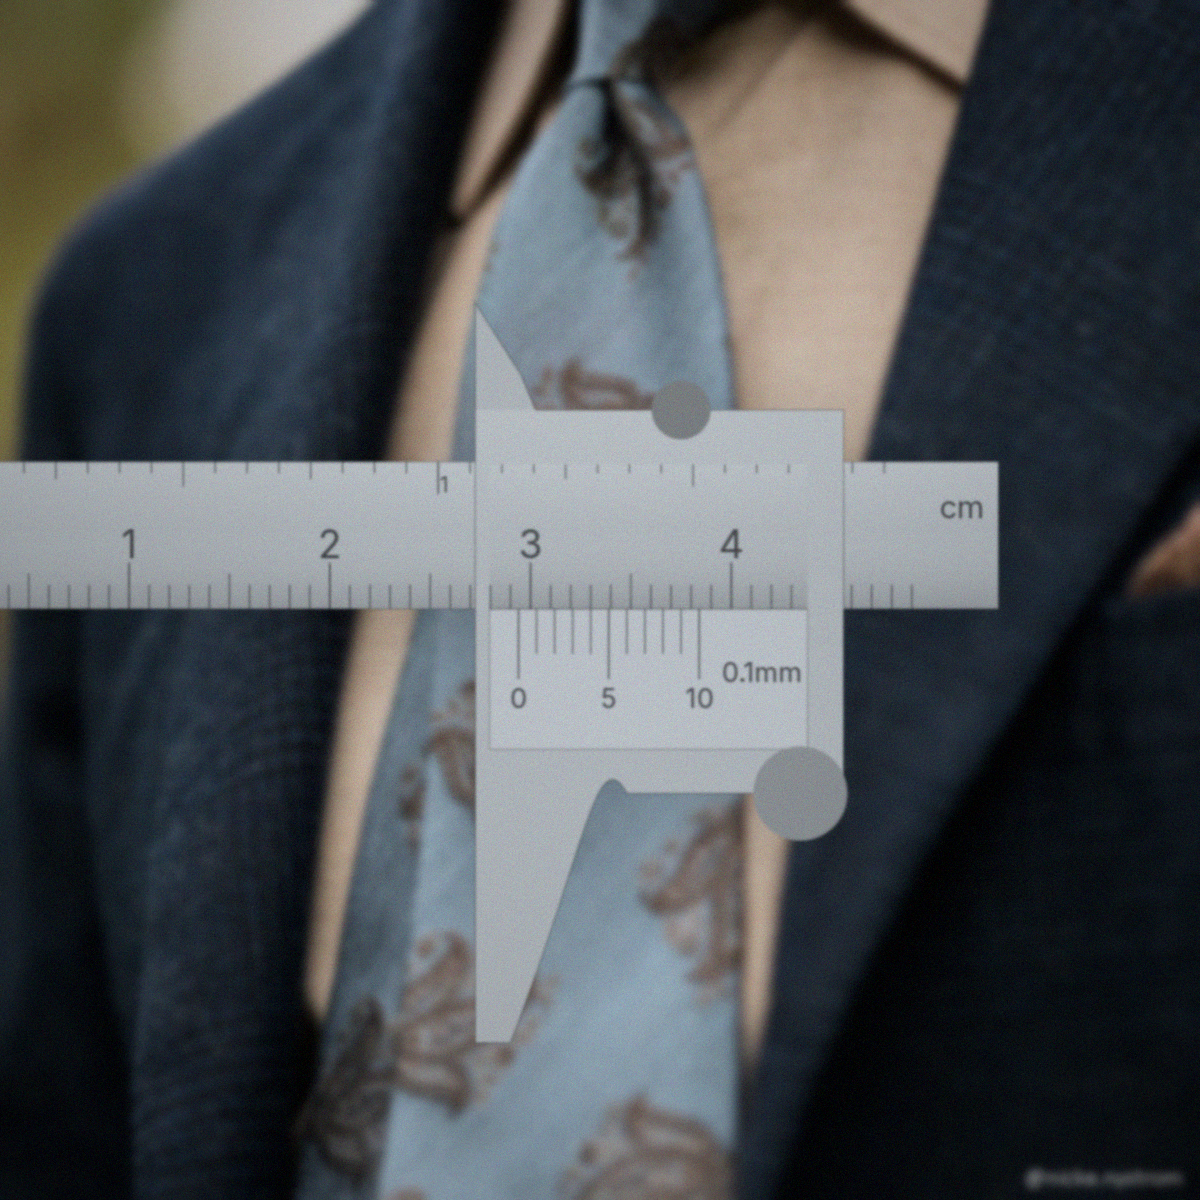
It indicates 29.4; mm
